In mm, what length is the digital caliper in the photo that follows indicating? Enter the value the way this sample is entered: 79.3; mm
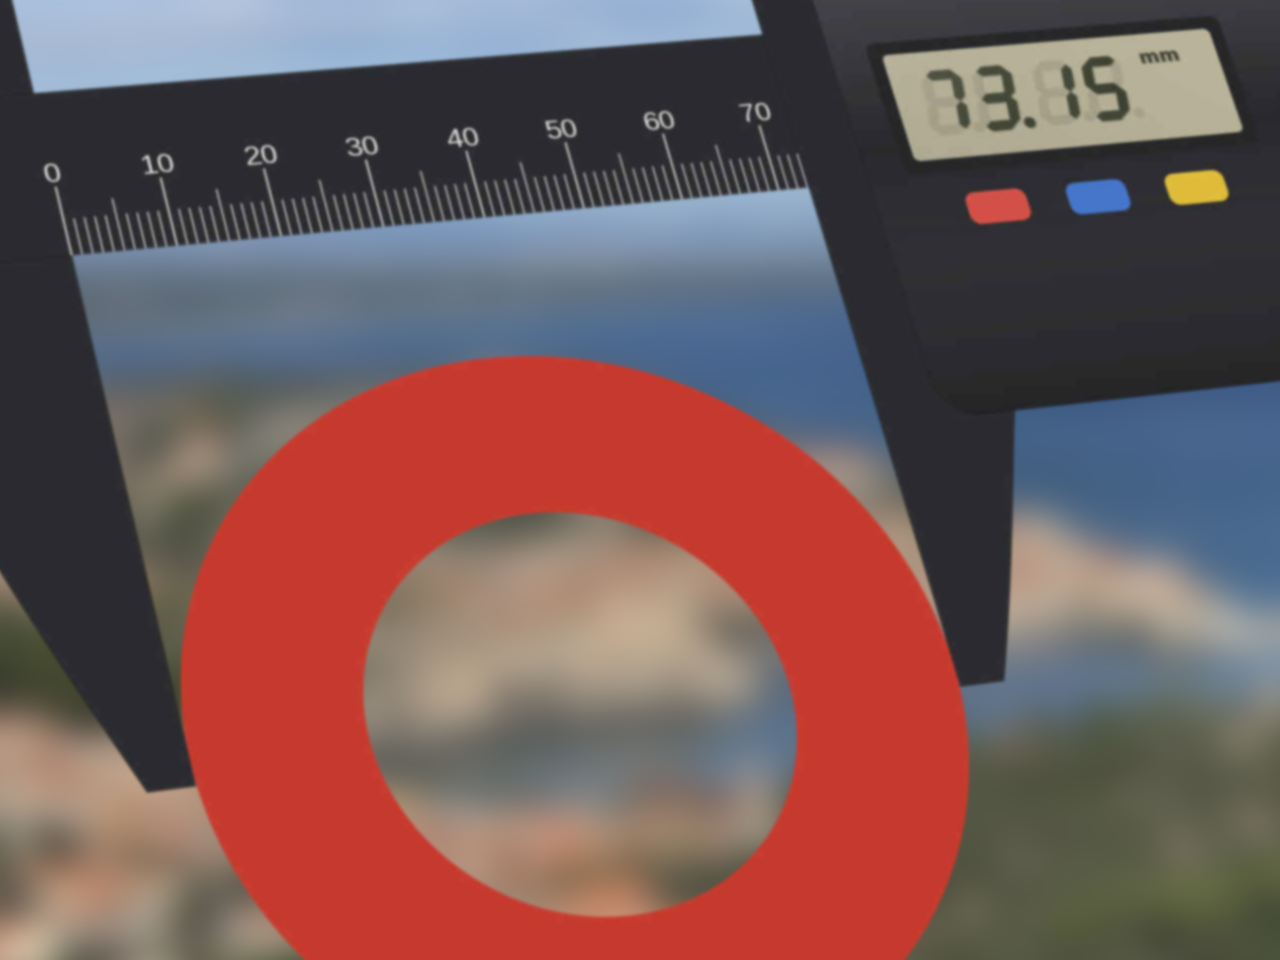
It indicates 73.15; mm
